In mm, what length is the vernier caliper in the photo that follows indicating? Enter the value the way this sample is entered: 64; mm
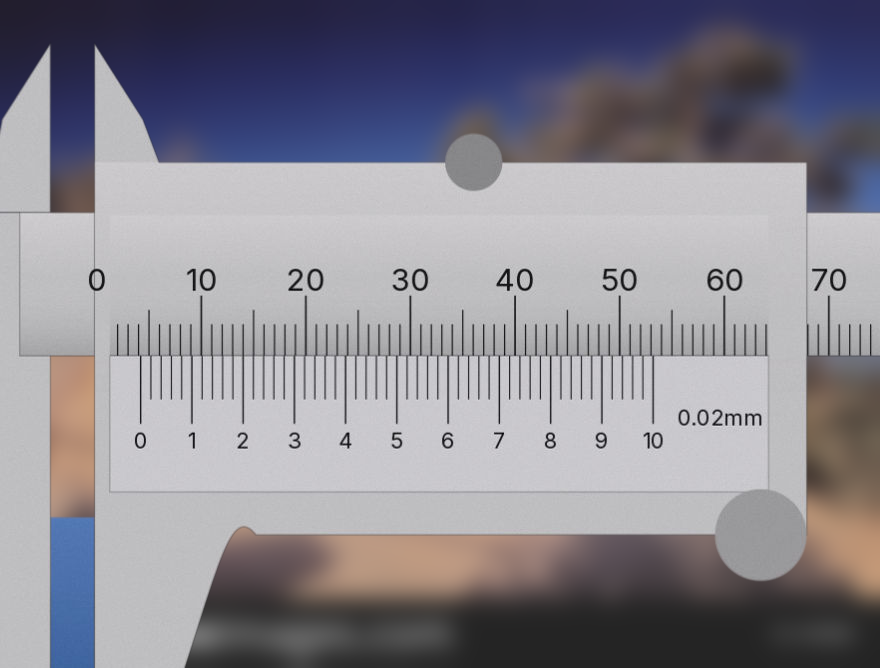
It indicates 4.2; mm
